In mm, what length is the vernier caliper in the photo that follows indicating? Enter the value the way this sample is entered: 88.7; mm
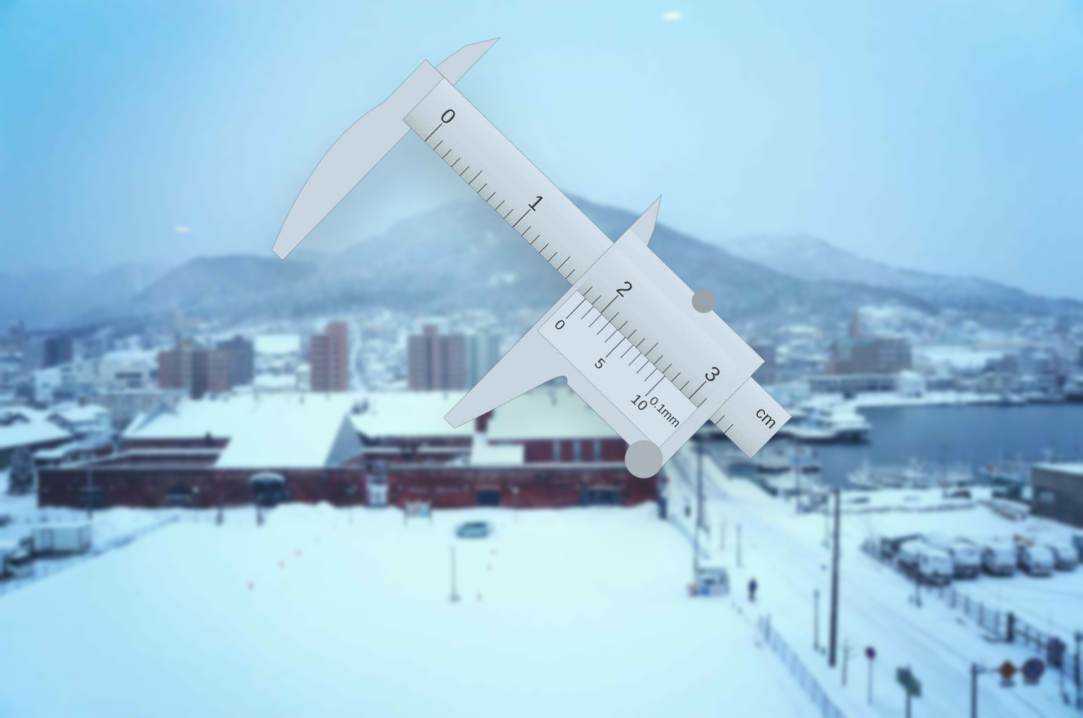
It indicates 18.3; mm
